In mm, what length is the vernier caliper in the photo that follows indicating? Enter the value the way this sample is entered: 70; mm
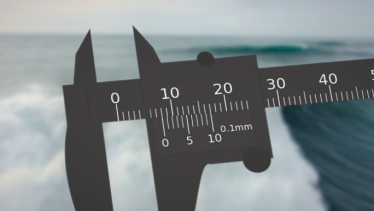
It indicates 8.0; mm
